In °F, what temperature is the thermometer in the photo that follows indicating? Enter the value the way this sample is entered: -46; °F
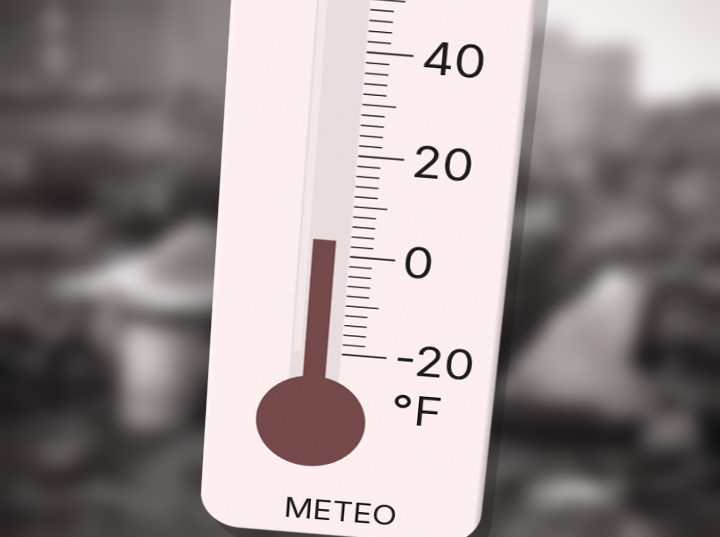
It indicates 3; °F
